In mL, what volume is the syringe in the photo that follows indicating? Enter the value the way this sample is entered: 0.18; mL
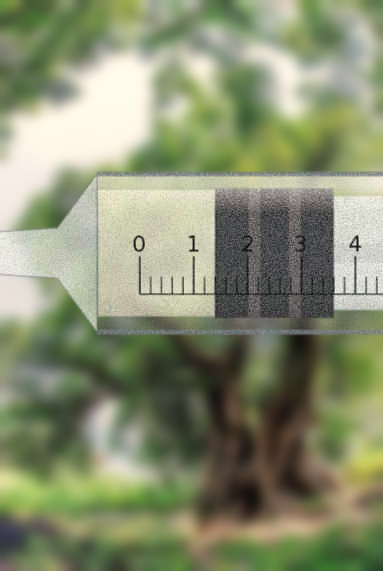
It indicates 1.4; mL
